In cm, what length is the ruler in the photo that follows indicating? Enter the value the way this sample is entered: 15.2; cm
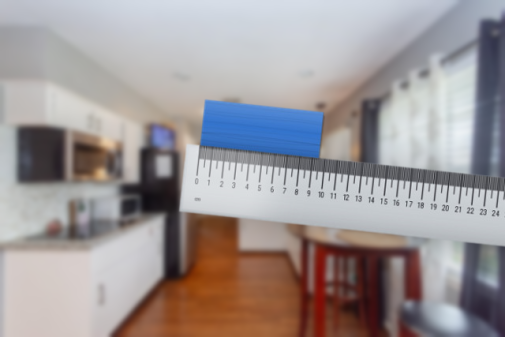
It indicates 9.5; cm
